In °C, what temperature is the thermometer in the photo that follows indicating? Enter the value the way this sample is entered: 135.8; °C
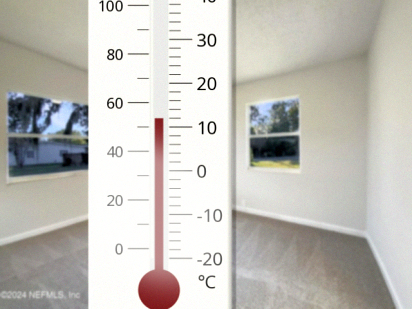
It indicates 12; °C
